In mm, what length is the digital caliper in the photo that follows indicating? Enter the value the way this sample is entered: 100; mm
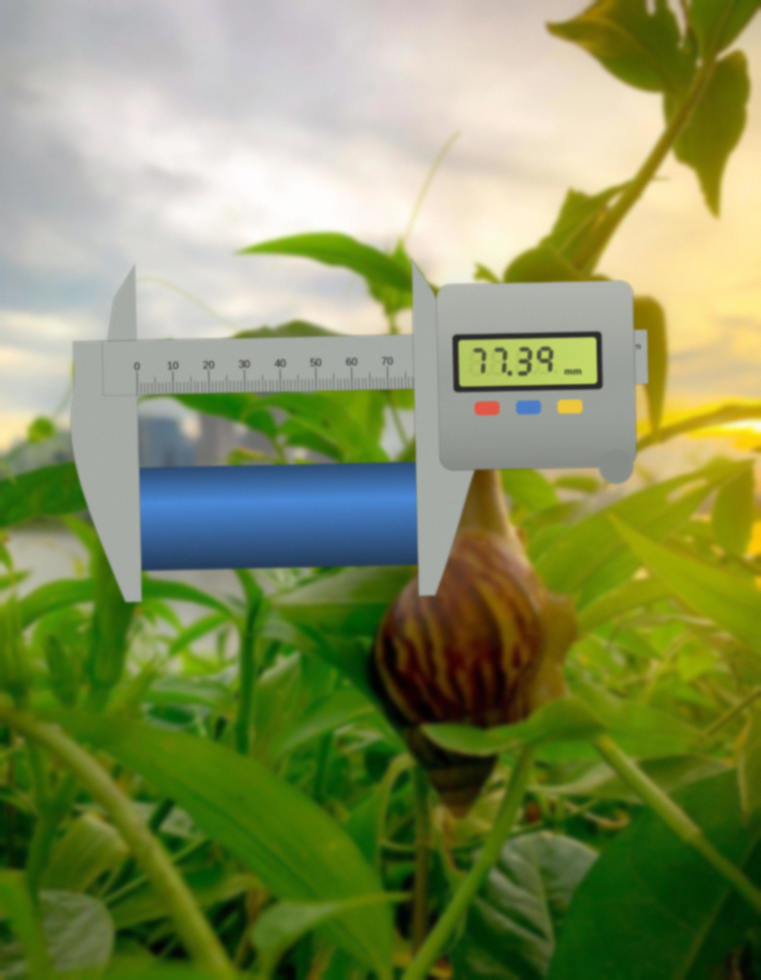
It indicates 77.39; mm
